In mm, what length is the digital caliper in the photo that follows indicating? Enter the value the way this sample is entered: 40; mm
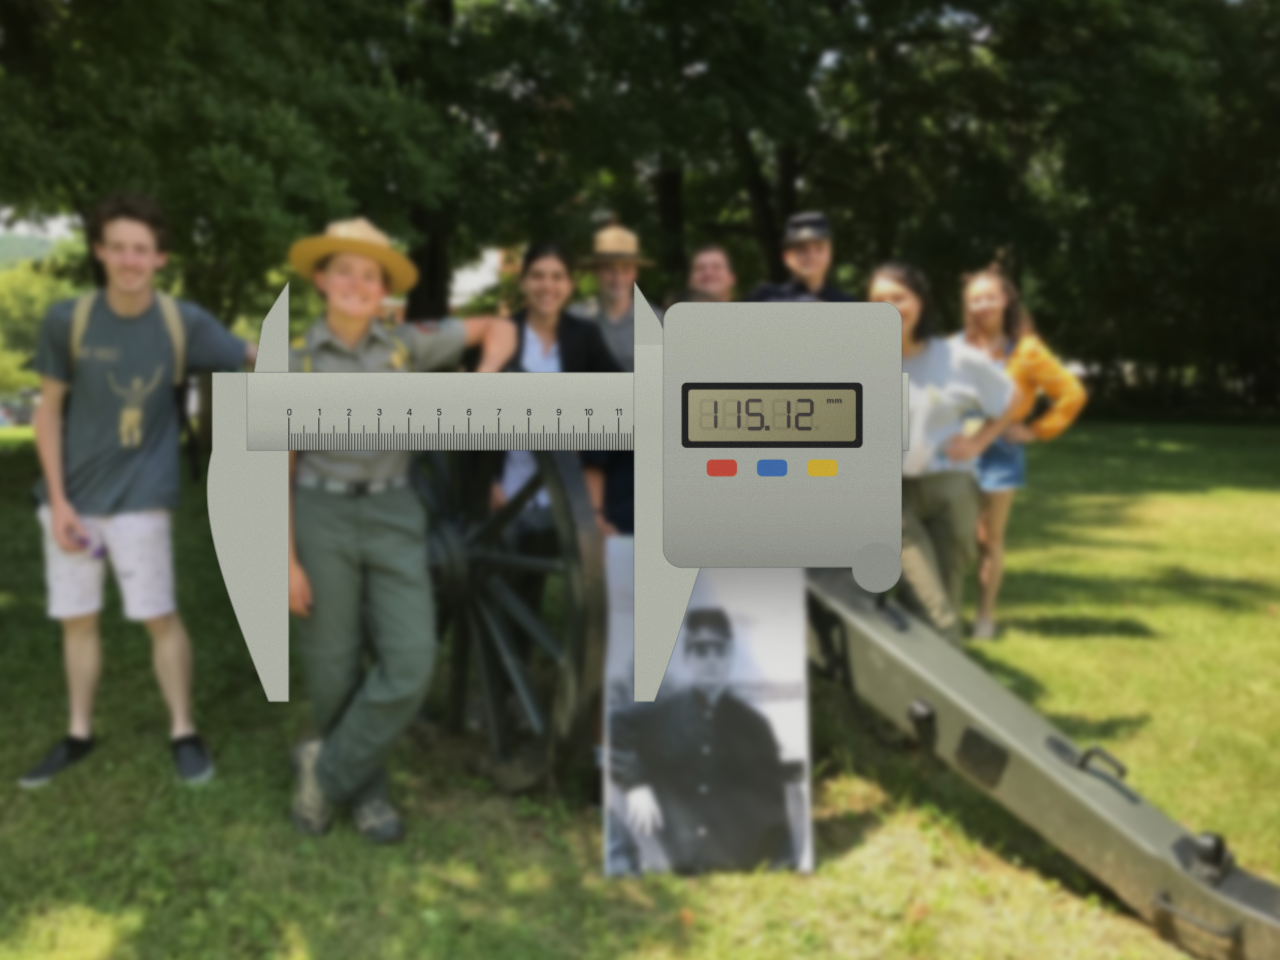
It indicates 115.12; mm
